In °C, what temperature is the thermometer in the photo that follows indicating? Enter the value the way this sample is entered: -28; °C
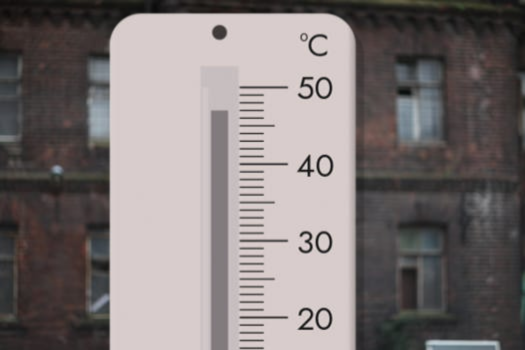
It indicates 47; °C
